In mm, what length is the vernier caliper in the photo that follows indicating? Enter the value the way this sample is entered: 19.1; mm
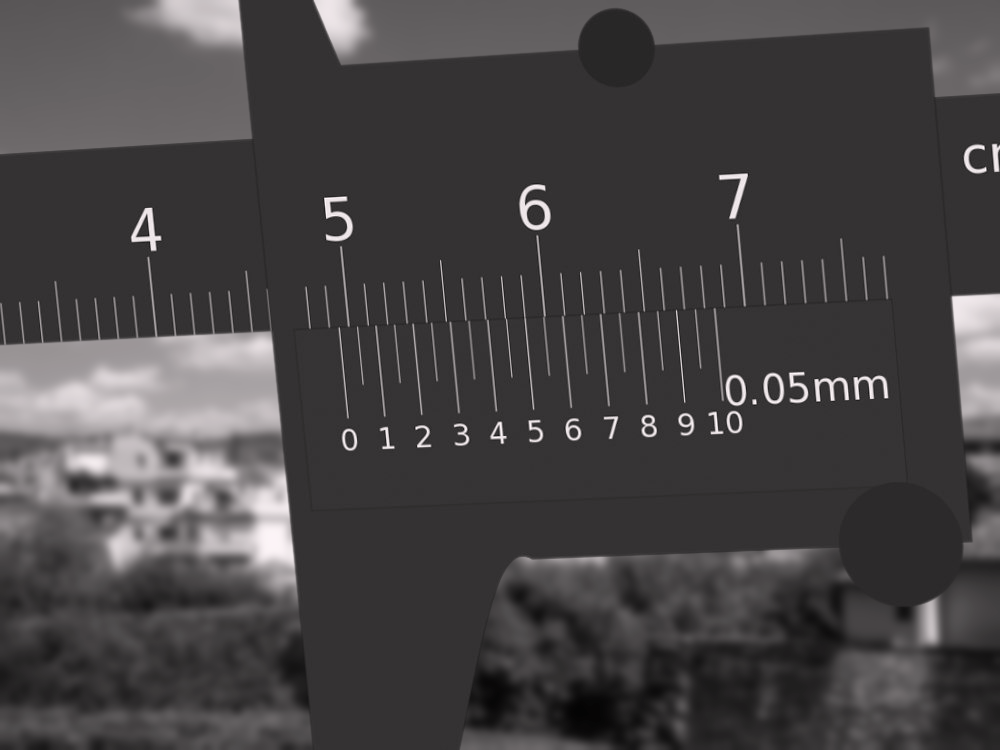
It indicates 49.5; mm
